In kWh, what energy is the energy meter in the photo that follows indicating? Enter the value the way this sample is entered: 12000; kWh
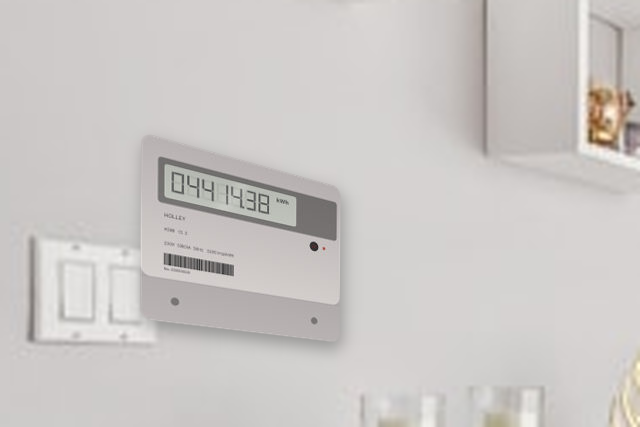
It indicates 4414.38; kWh
